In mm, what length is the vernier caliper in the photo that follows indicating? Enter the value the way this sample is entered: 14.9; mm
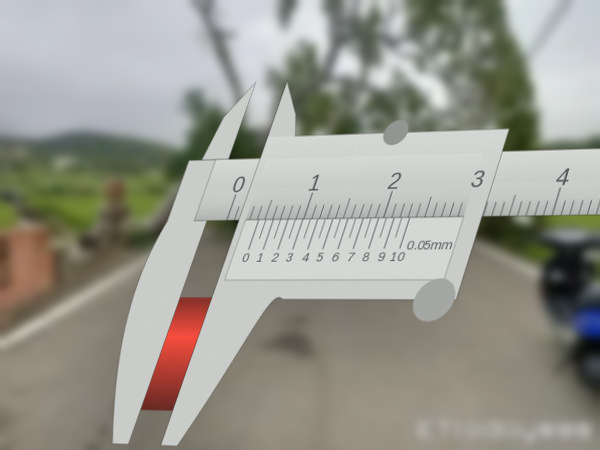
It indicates 4.2; mm
